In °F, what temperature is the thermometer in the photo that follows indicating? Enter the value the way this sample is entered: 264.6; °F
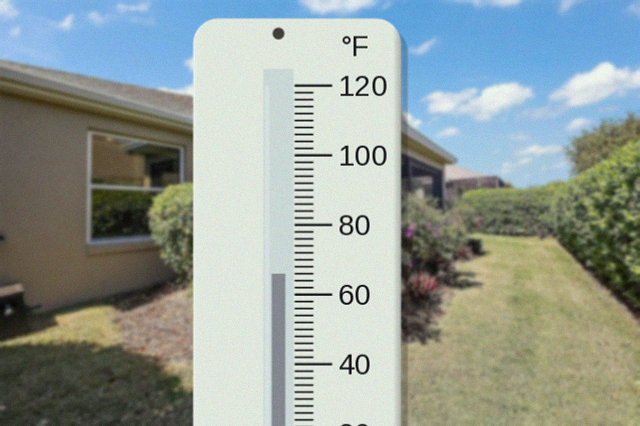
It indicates 66; °F
